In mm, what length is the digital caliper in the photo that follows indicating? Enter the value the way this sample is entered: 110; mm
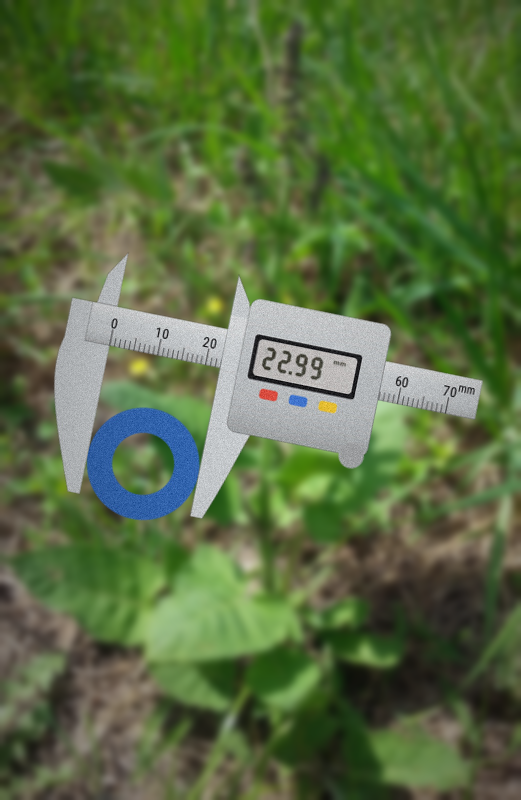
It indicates 22.99; mm
